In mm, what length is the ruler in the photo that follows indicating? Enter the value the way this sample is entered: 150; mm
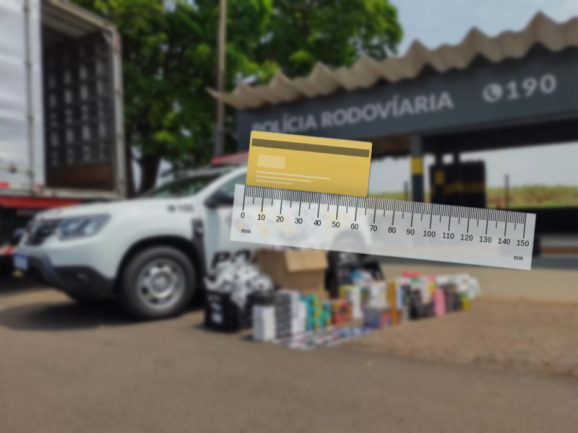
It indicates 65; mm
